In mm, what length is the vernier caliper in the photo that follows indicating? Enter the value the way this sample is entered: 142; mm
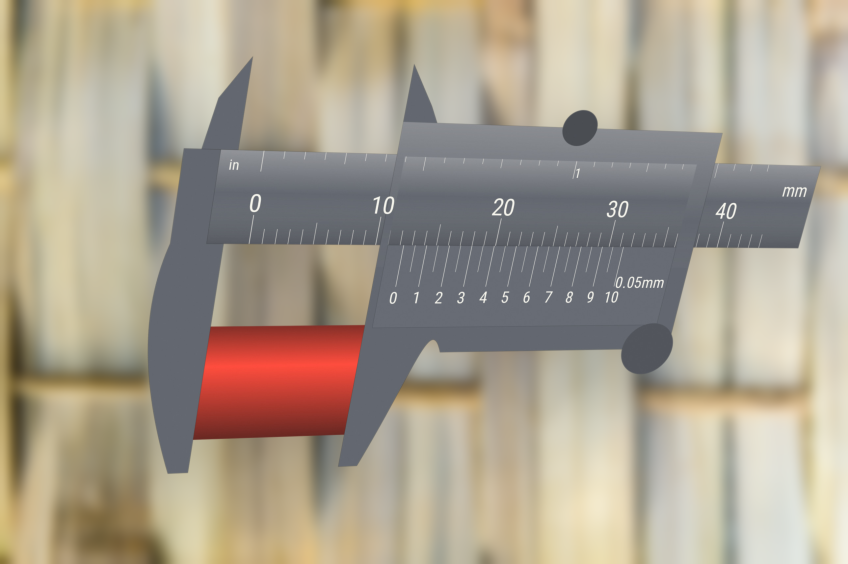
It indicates 12.3; mm
